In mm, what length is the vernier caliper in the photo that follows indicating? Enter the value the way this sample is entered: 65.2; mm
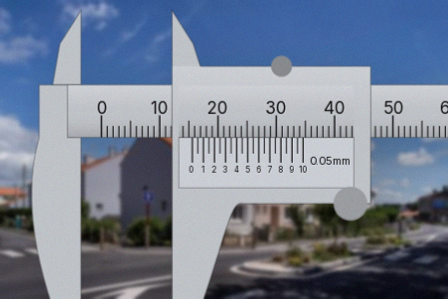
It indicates 15.6; mm
